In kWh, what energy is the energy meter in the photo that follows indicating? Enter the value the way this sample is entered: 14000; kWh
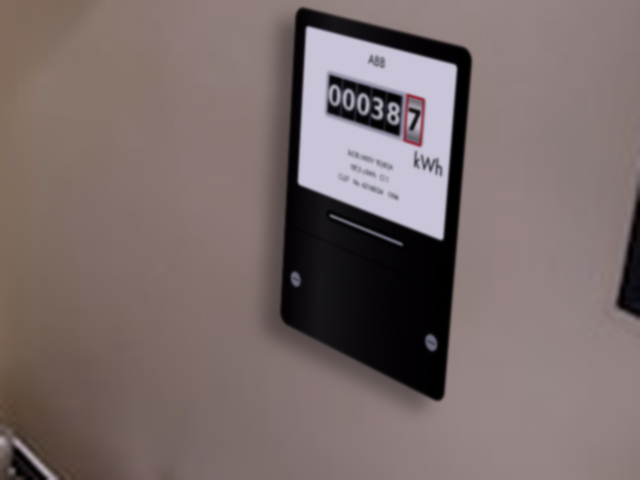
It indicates 38.7; kWh
